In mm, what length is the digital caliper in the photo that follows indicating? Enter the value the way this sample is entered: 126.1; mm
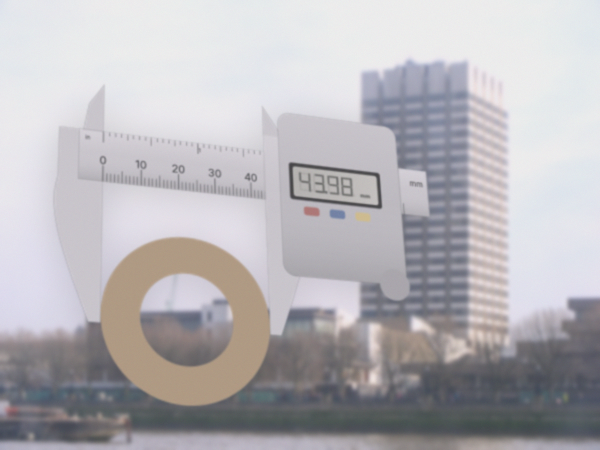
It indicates 43.98; mm
